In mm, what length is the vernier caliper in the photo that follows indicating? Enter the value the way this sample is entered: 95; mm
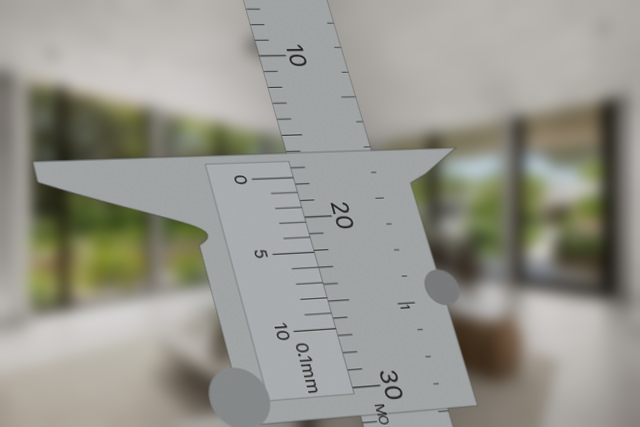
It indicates 17.6; mm
